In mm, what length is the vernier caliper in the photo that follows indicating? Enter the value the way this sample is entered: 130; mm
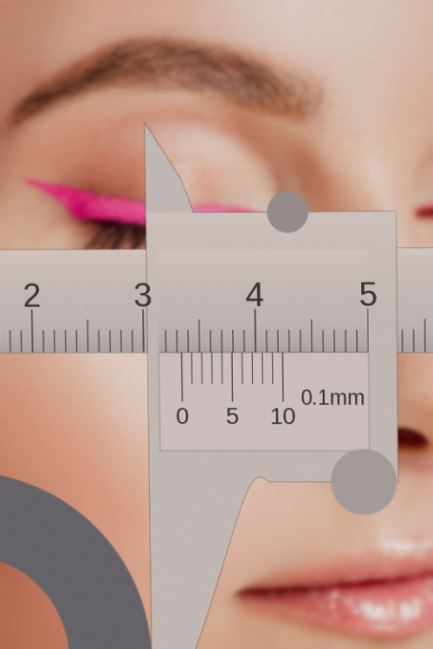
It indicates 33.4; mm
